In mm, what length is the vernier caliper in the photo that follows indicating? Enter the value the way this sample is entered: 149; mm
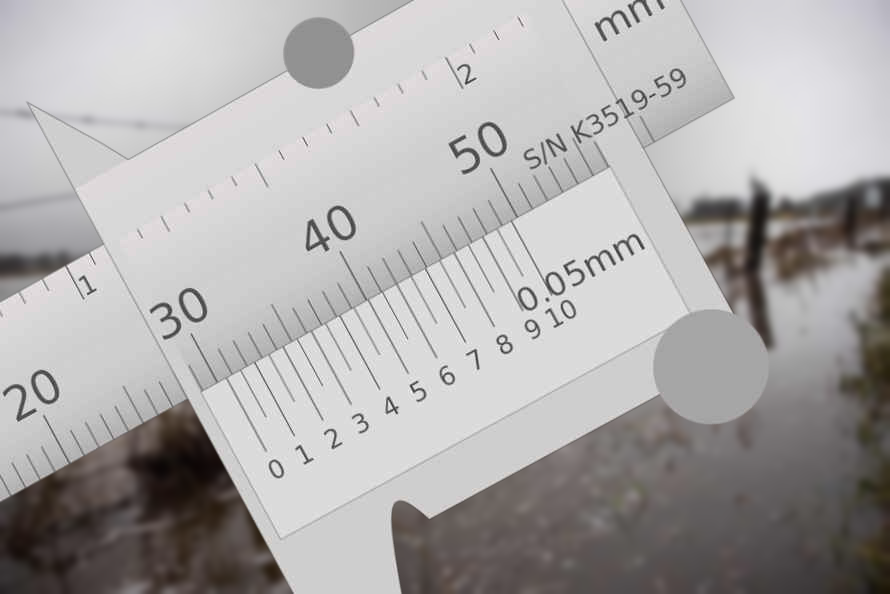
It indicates 30.6; mm
